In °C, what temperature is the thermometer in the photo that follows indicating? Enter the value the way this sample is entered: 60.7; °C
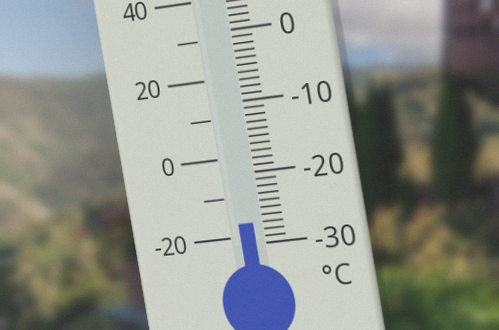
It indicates -27; °C
